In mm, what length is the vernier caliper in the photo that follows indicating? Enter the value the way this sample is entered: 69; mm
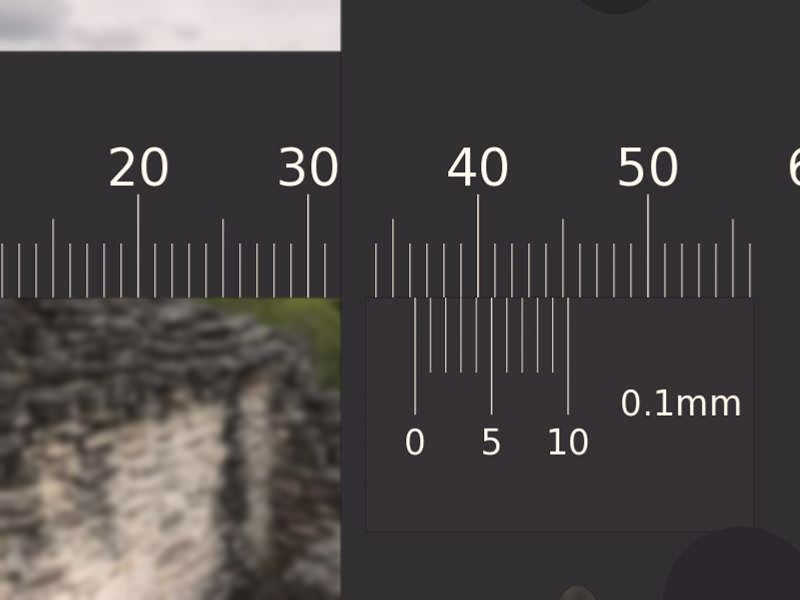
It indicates 36.3; mm
